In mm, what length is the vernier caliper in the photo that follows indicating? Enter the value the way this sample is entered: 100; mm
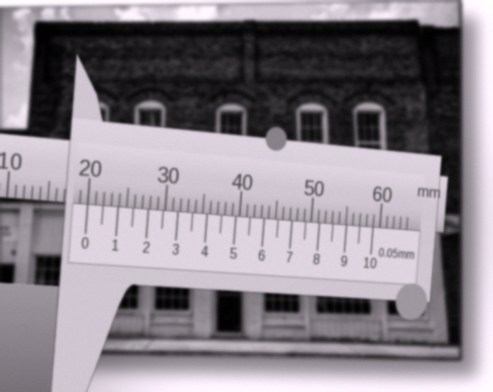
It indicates 20.0; mm
